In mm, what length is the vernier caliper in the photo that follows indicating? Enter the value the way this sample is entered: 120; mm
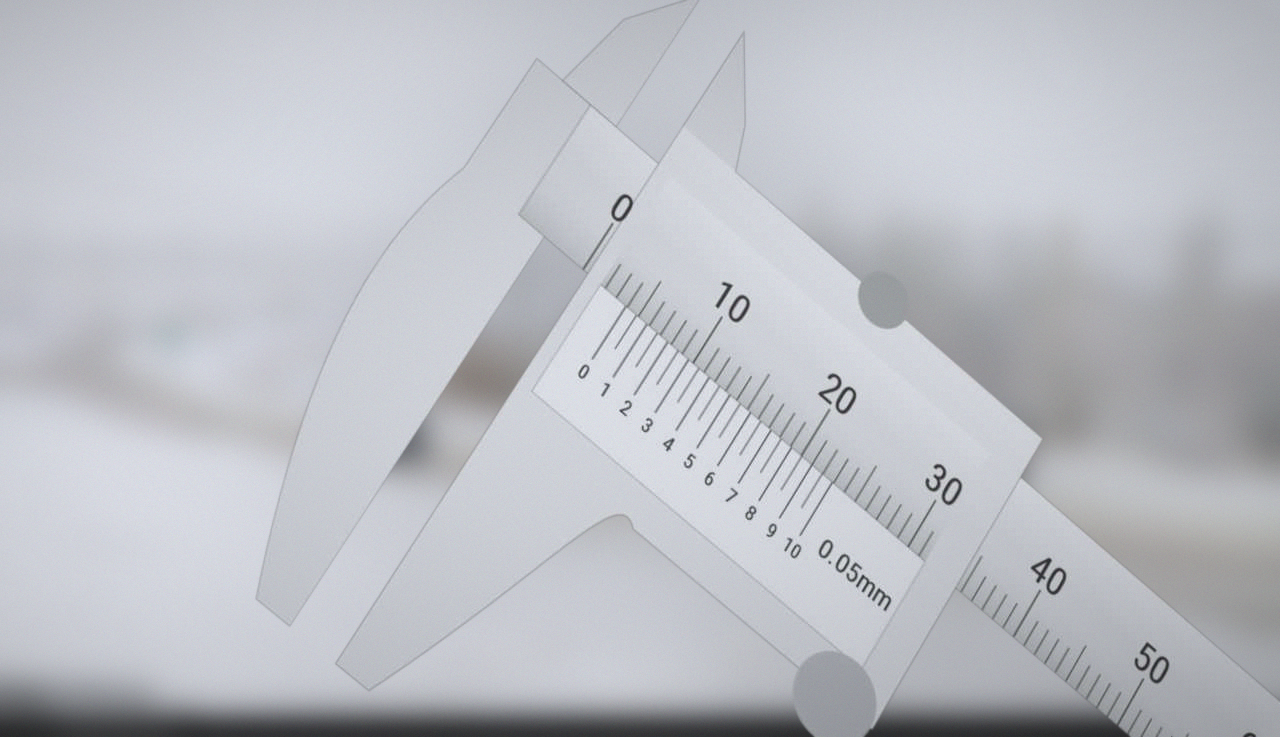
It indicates 3.9; mm
